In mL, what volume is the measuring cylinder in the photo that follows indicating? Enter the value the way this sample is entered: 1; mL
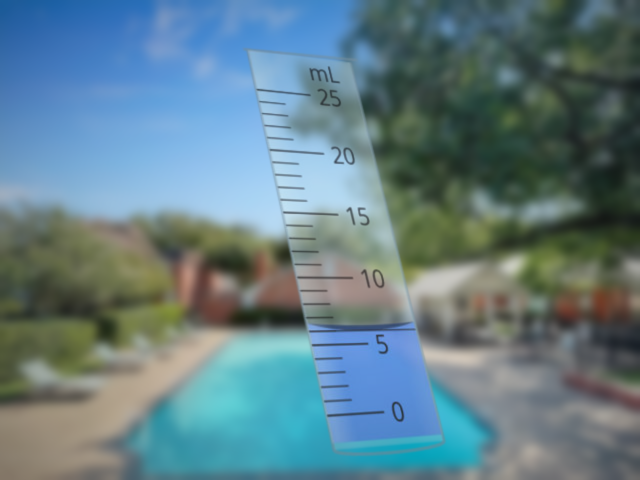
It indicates 6; mL
